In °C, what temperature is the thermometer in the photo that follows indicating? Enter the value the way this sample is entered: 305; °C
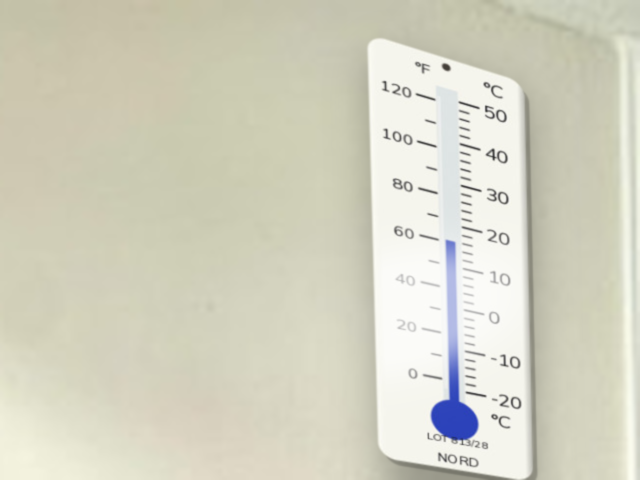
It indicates 16; °C
